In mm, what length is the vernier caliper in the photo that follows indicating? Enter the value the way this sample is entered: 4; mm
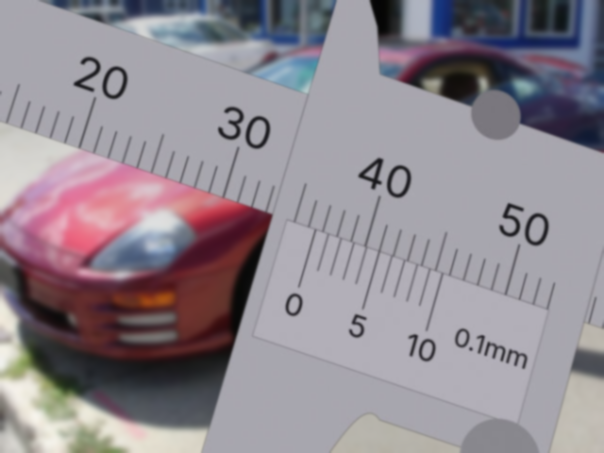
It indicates 36.5; mm
